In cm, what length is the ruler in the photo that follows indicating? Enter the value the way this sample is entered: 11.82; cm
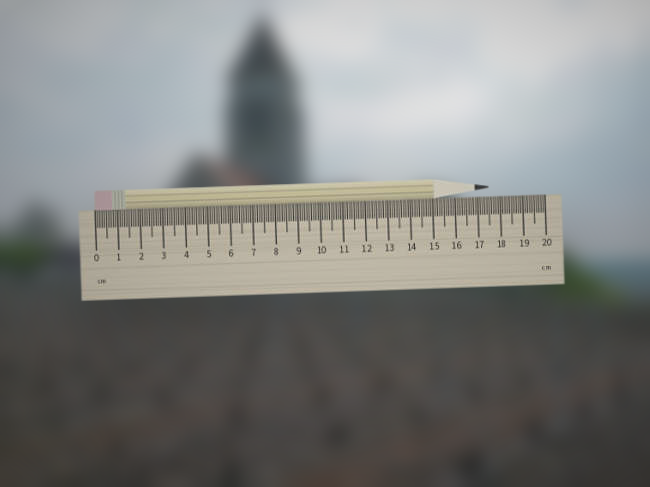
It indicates 17.5; cm
